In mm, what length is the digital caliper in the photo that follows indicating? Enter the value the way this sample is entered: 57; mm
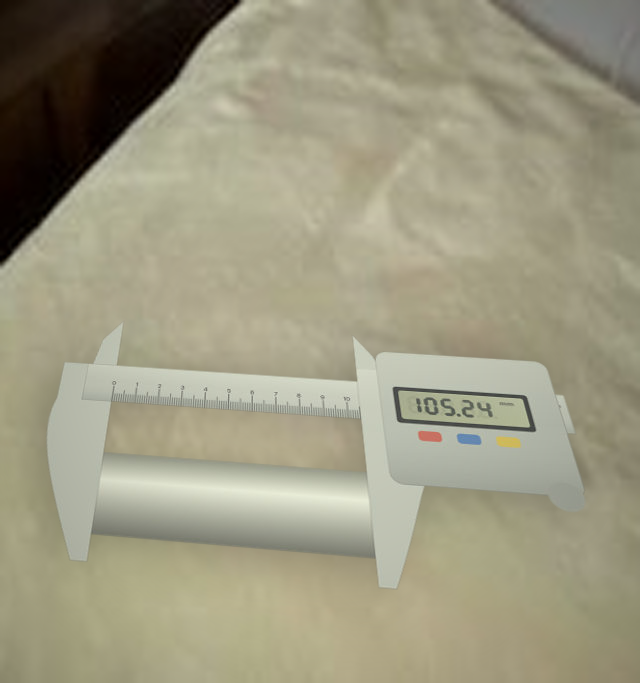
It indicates 105.24; mm
